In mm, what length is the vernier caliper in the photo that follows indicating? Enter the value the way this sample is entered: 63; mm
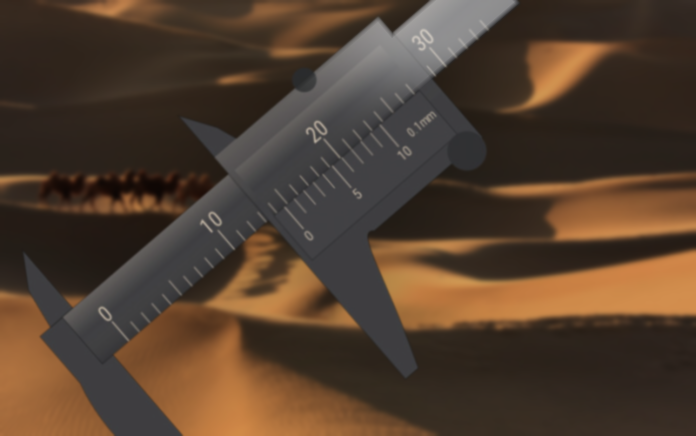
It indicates 14.7; mm
